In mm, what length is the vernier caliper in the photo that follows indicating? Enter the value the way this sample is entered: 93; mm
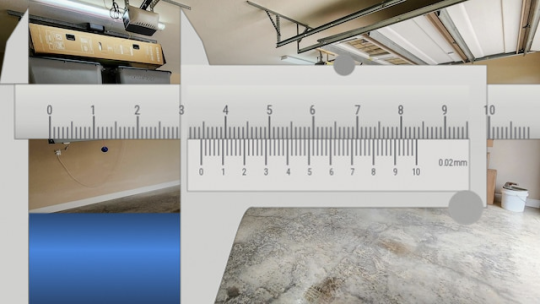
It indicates 34.5; mm
